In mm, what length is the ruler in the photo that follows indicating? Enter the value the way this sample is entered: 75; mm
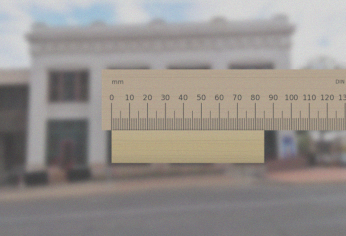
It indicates 85; mm
